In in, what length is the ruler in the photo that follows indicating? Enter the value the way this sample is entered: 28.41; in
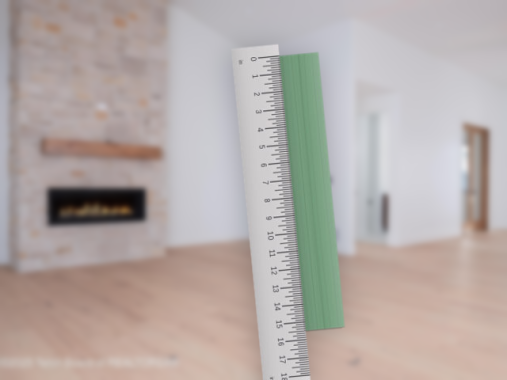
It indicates 15.5; in
